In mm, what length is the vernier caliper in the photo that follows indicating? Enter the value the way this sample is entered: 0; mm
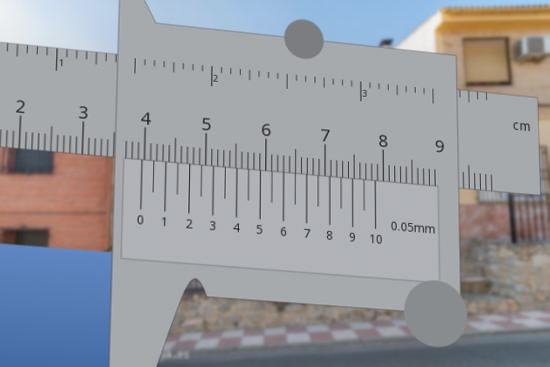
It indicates 39.6; mm
